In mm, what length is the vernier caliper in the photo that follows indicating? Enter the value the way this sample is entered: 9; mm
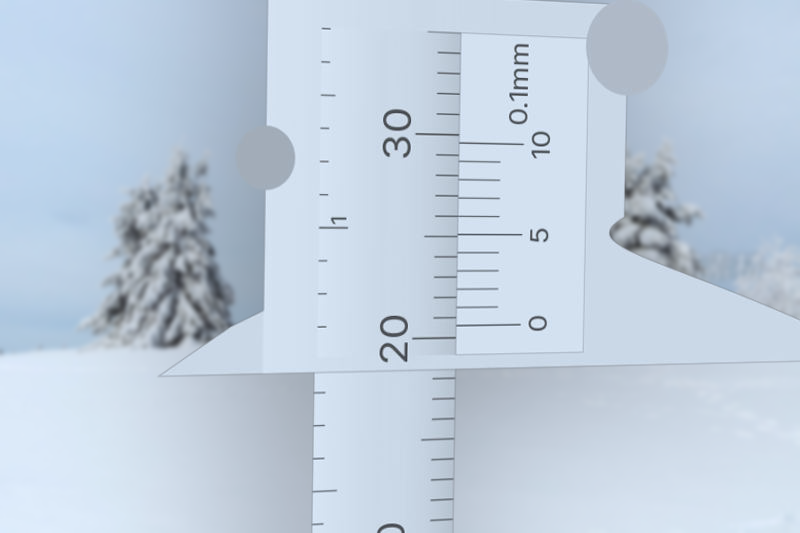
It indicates 20.6; mm
